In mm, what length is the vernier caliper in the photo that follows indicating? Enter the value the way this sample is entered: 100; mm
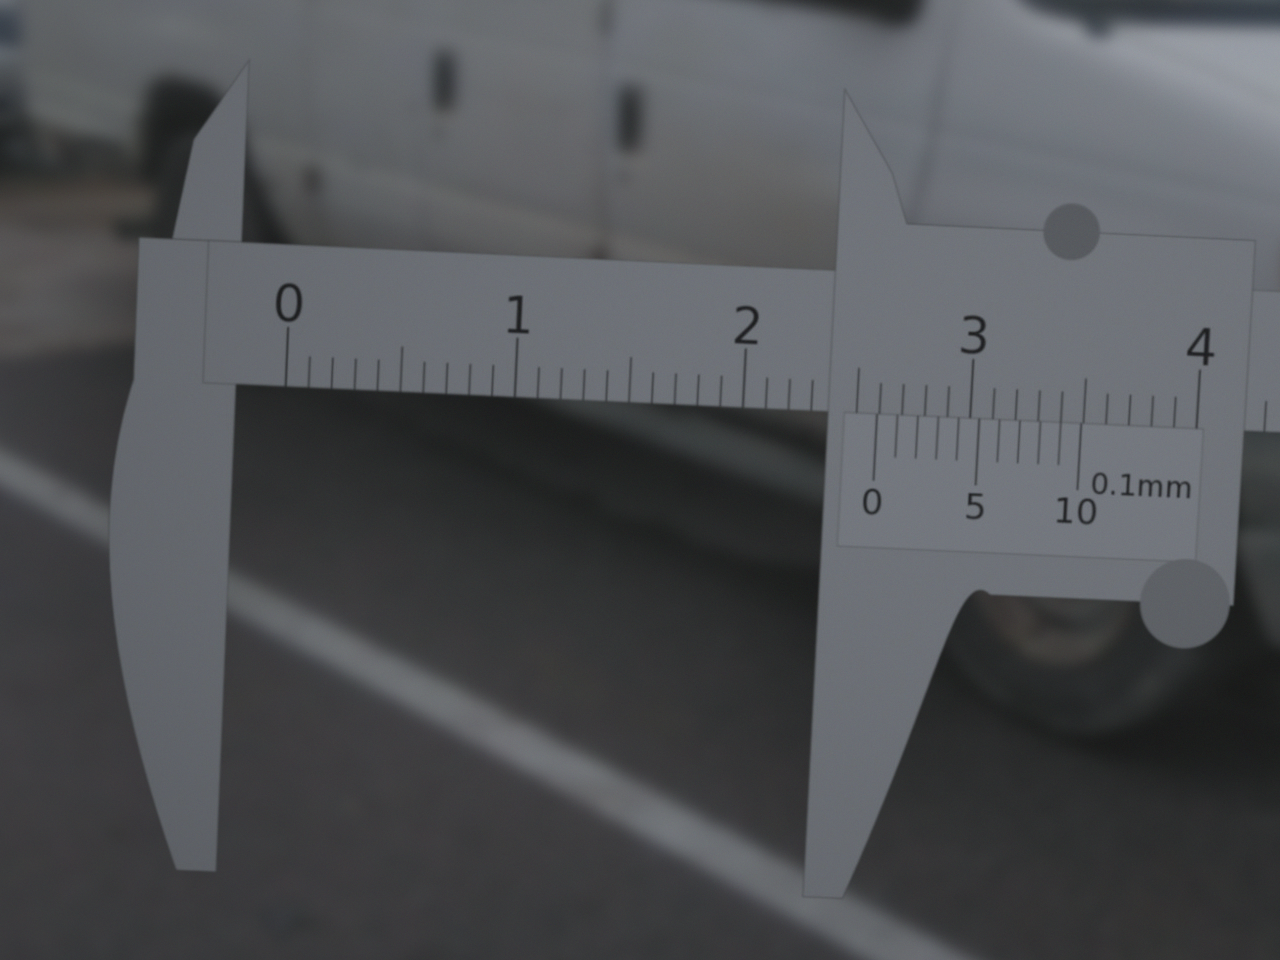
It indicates 25.9; mm
